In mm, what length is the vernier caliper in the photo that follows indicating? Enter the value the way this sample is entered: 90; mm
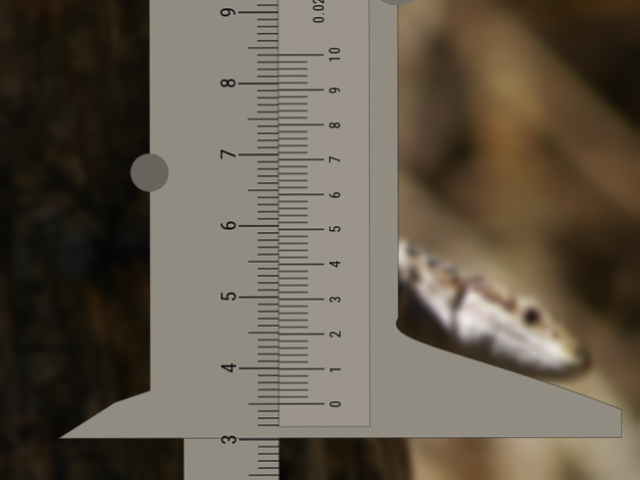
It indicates 35.0; mm
